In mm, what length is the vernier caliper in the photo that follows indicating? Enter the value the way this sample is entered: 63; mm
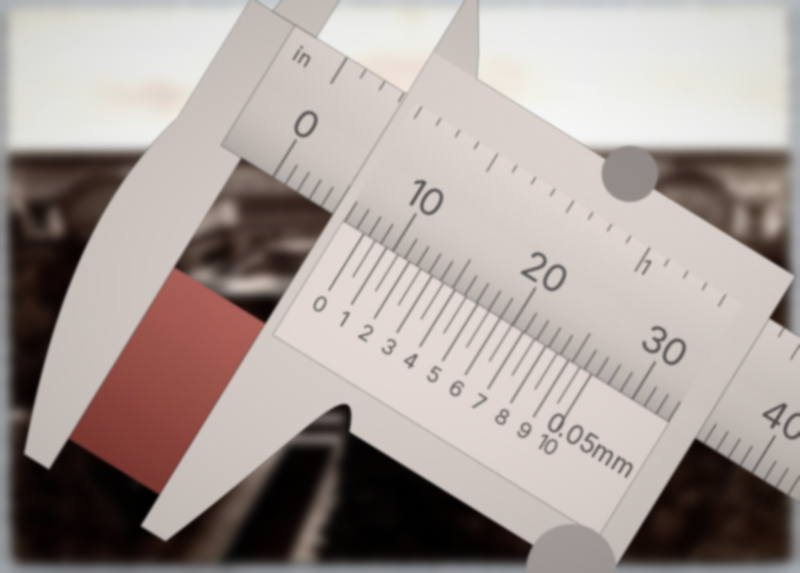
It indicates 7.6; mm
